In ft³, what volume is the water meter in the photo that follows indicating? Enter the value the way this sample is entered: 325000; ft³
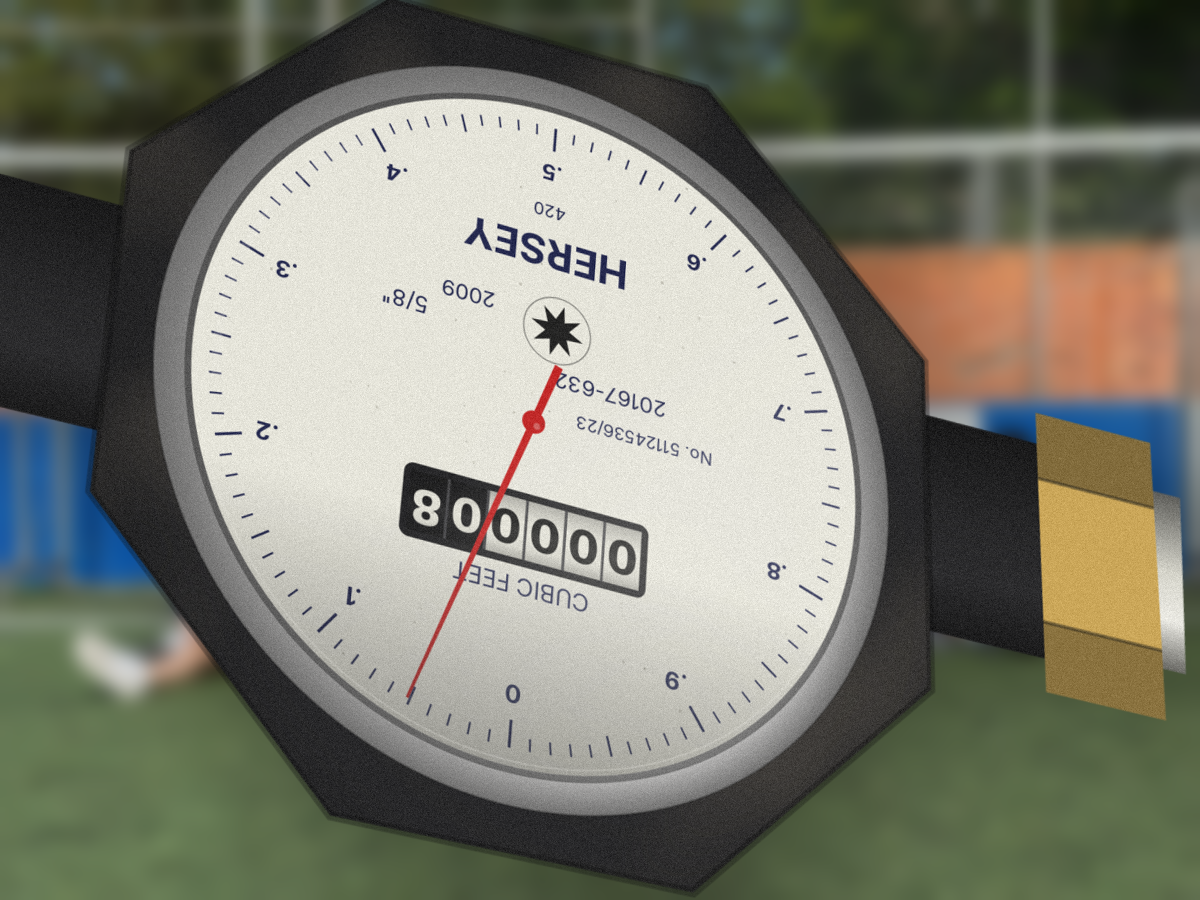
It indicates 8.05; ft³
